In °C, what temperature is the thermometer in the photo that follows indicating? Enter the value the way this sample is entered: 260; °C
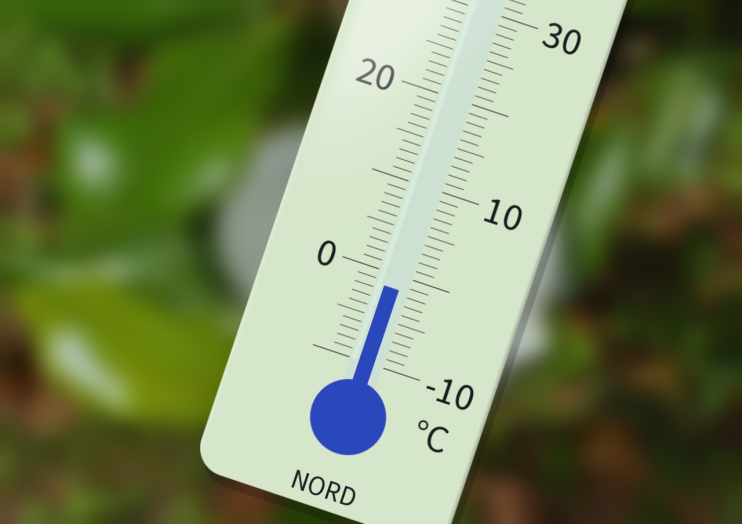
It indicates -1.5; °C
